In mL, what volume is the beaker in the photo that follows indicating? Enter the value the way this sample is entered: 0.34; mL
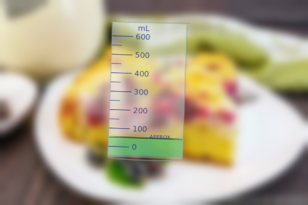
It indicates 50; mL
